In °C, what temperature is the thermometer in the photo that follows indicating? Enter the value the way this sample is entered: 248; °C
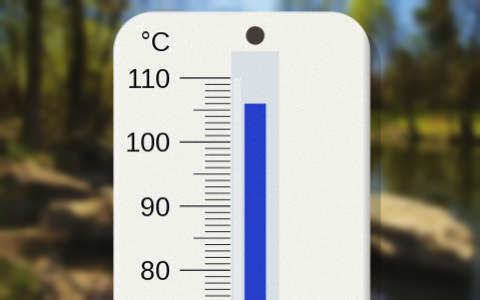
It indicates 106; °C
